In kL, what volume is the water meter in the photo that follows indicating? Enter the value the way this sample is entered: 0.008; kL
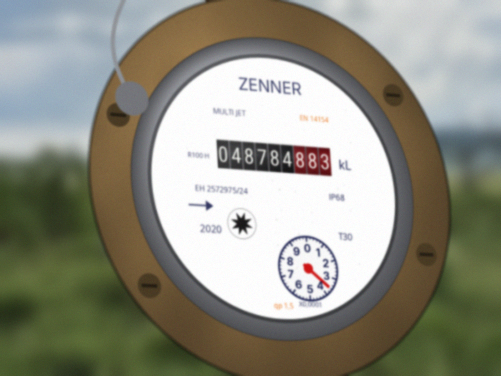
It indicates 48784.8833; kL
